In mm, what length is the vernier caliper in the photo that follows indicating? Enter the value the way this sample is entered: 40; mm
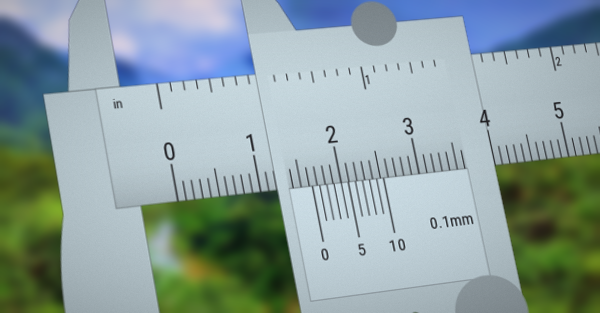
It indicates 16.4; mm
